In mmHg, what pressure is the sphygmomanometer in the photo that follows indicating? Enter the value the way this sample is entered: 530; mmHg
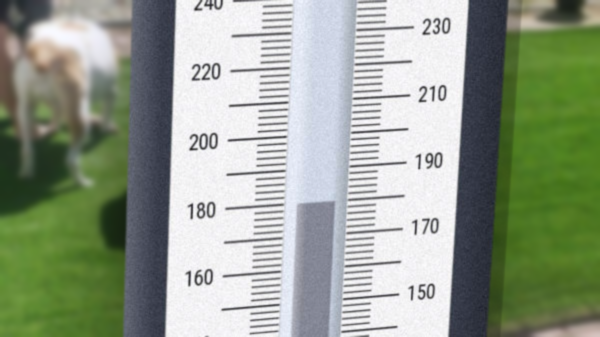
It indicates 180; mmHg
